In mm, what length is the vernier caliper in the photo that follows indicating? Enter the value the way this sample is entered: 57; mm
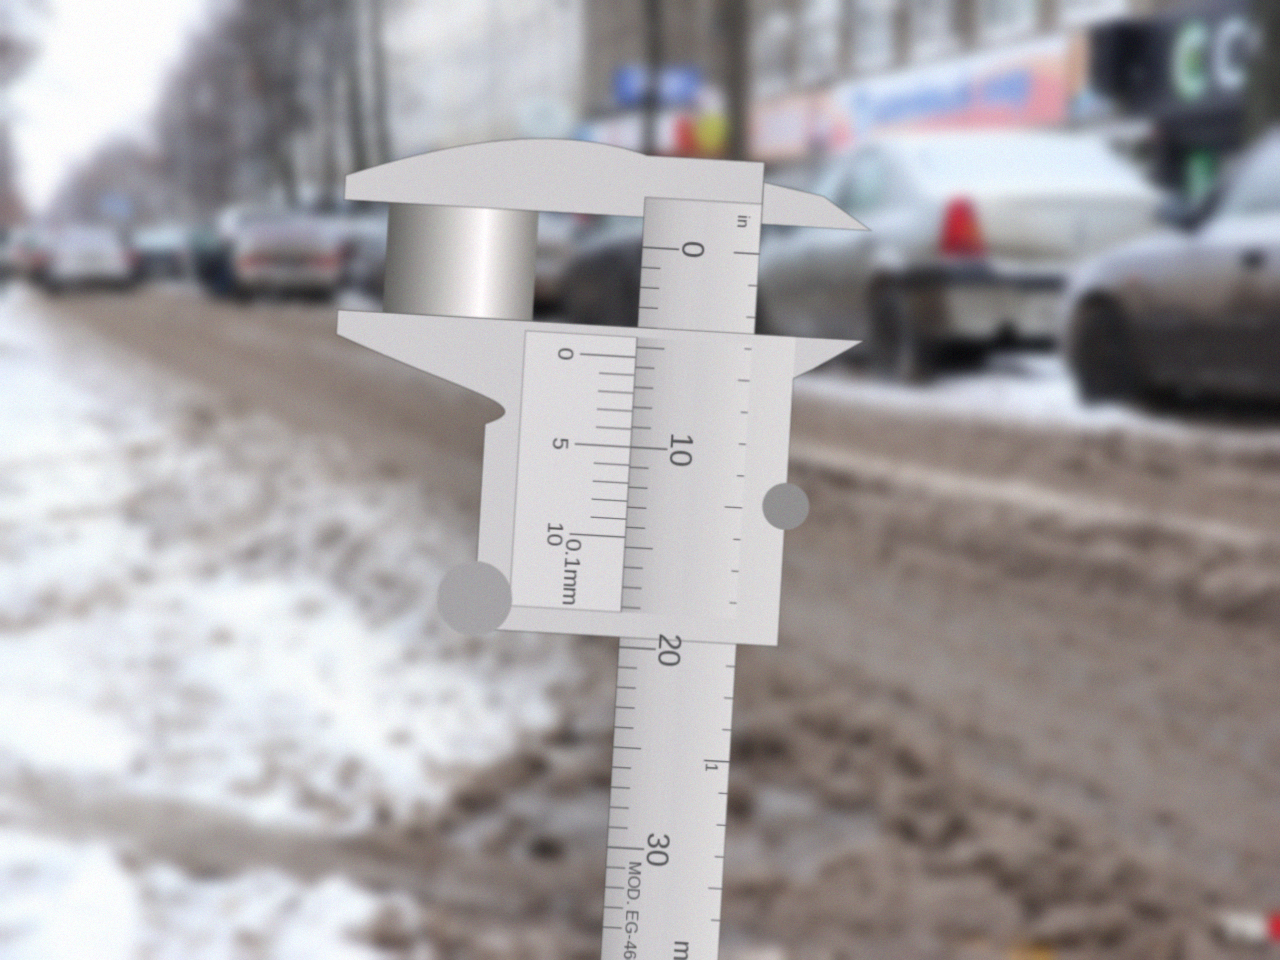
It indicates 5.5; mm
